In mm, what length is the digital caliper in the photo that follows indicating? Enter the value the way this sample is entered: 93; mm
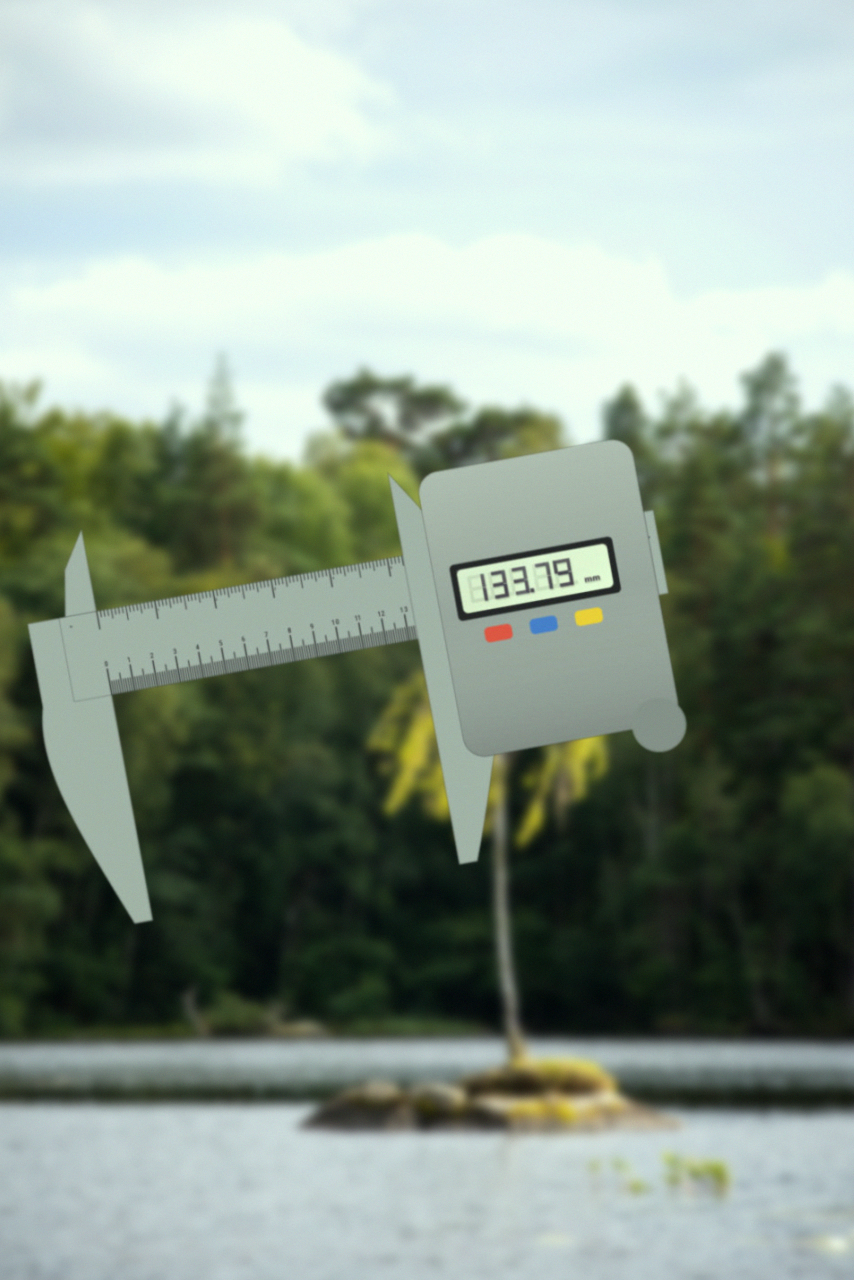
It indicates 133.79; mm
